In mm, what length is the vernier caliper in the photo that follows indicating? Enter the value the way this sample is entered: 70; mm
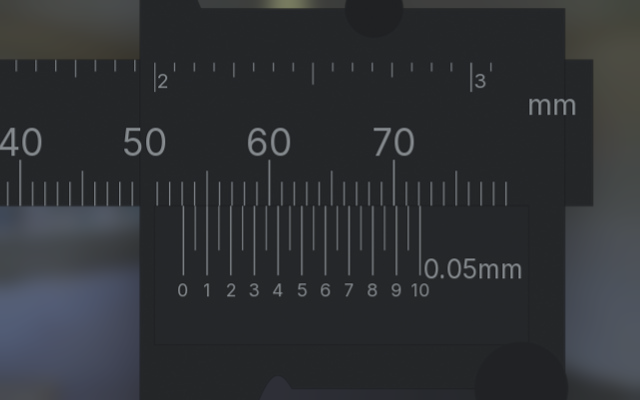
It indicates 53.1; mm
